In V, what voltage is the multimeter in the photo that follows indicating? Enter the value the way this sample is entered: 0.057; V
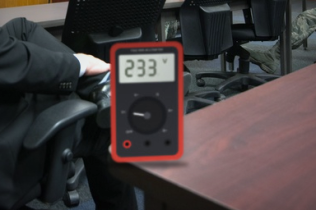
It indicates 233; V
